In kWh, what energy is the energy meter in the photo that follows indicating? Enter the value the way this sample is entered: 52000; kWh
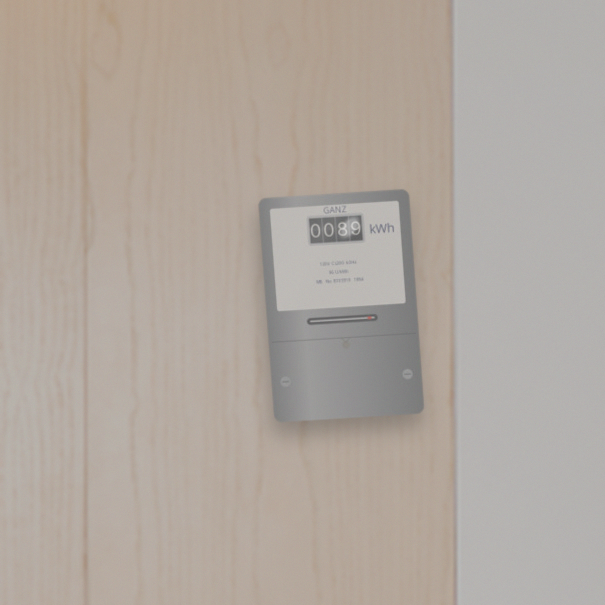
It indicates 89; kWh
